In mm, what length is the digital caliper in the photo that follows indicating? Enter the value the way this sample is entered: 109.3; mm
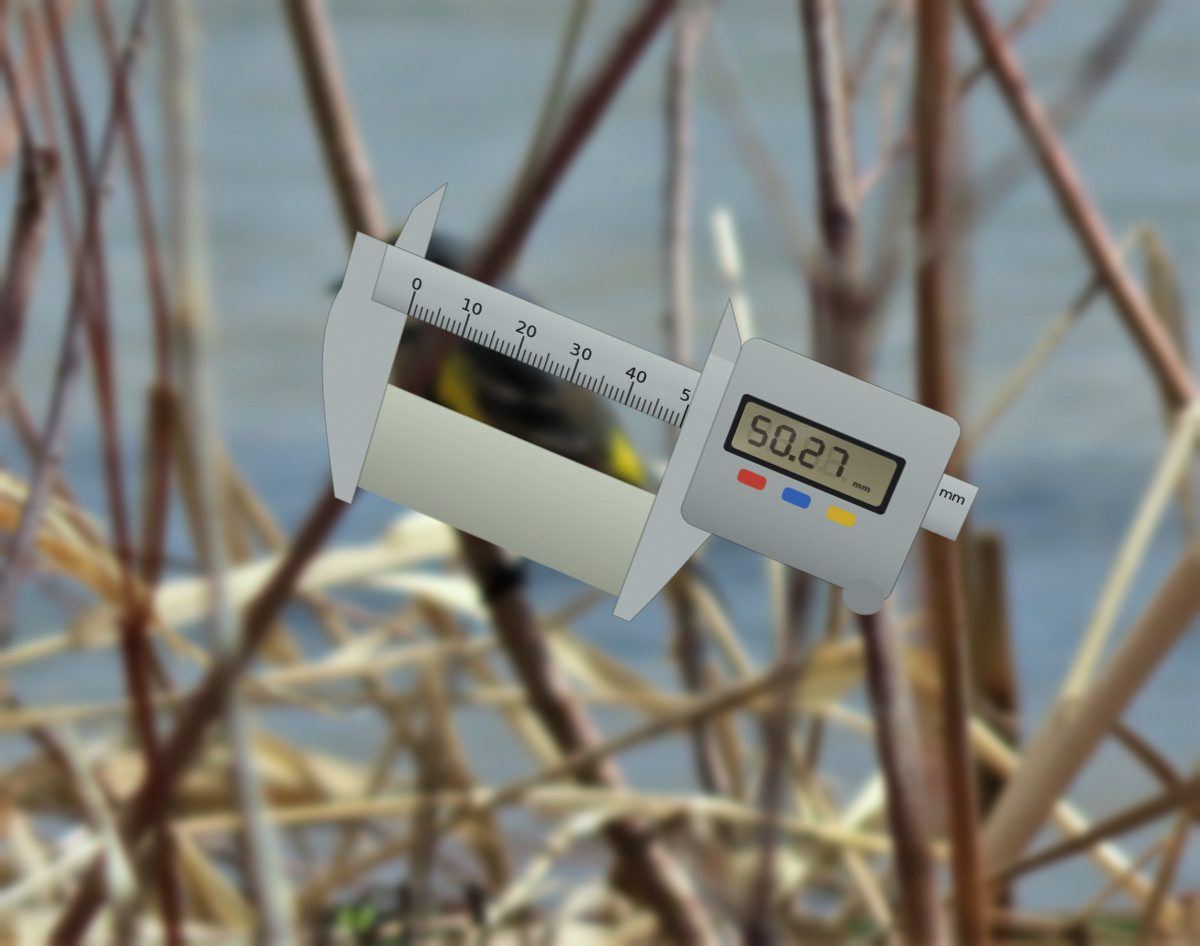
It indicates 50.27; mm
